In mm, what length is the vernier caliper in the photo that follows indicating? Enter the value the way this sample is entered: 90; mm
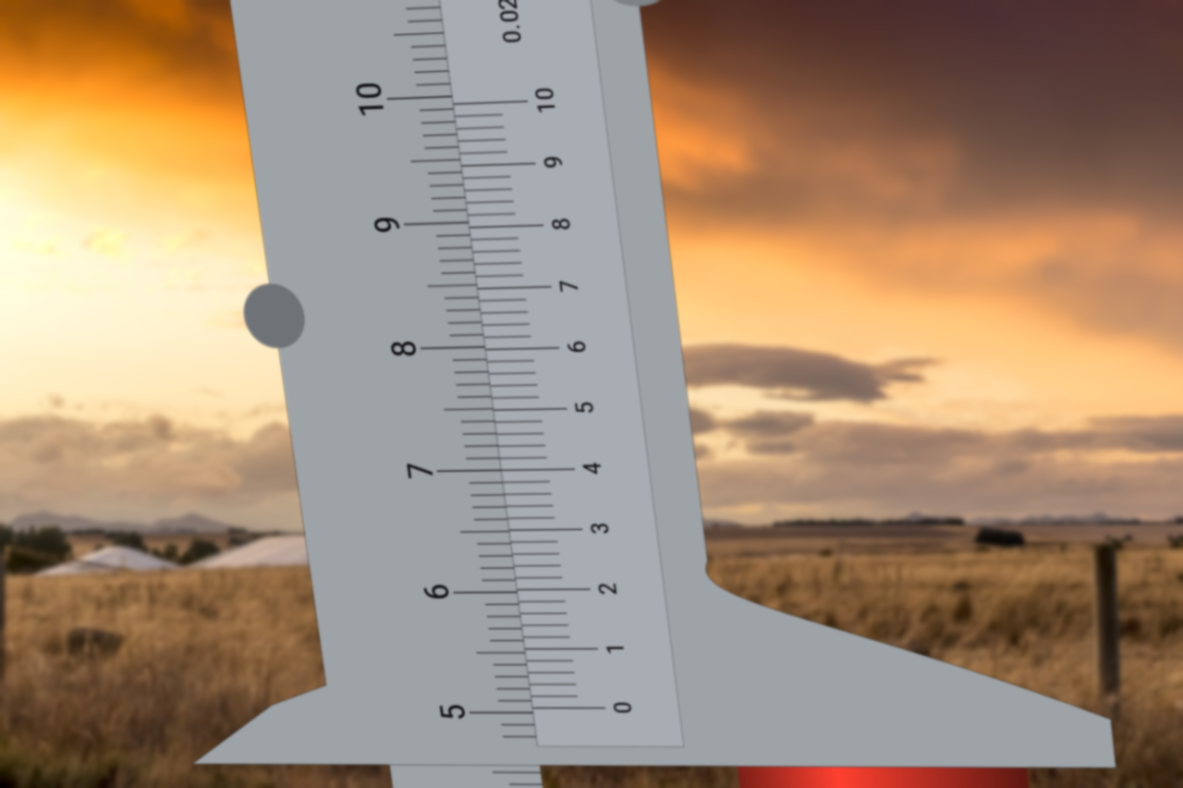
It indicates 50.4; mm
